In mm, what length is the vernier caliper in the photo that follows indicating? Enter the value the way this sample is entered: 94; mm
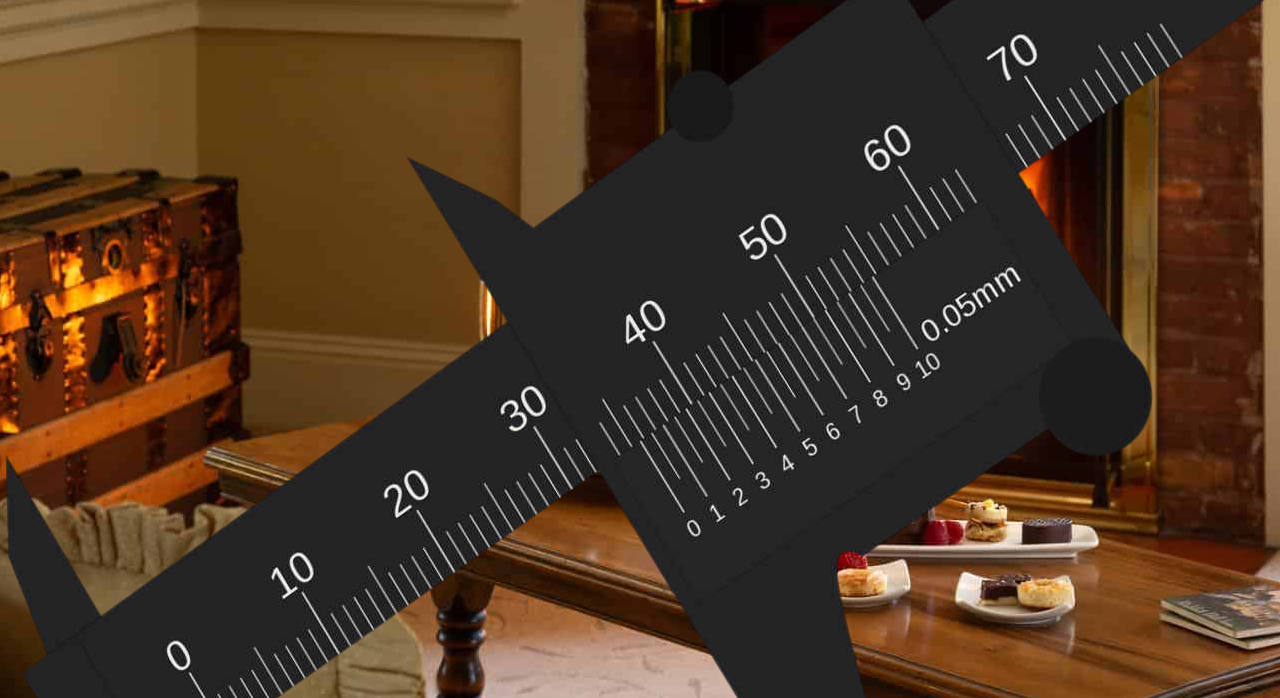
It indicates 35.7; mm
